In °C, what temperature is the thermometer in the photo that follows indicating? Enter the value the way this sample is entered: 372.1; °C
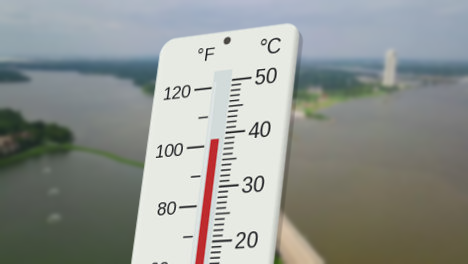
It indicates 39; °C
